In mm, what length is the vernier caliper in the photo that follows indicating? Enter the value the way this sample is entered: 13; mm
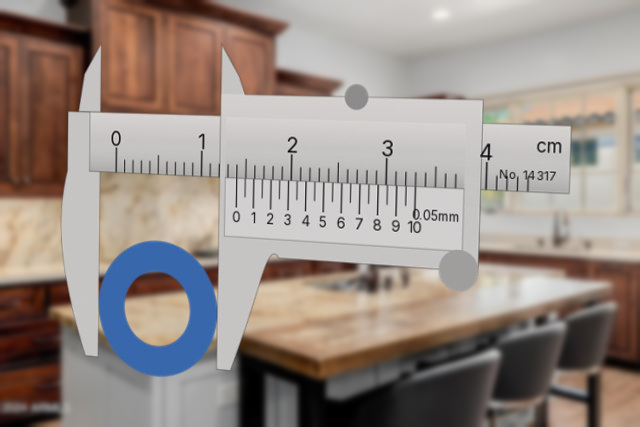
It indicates 14.0; mm
